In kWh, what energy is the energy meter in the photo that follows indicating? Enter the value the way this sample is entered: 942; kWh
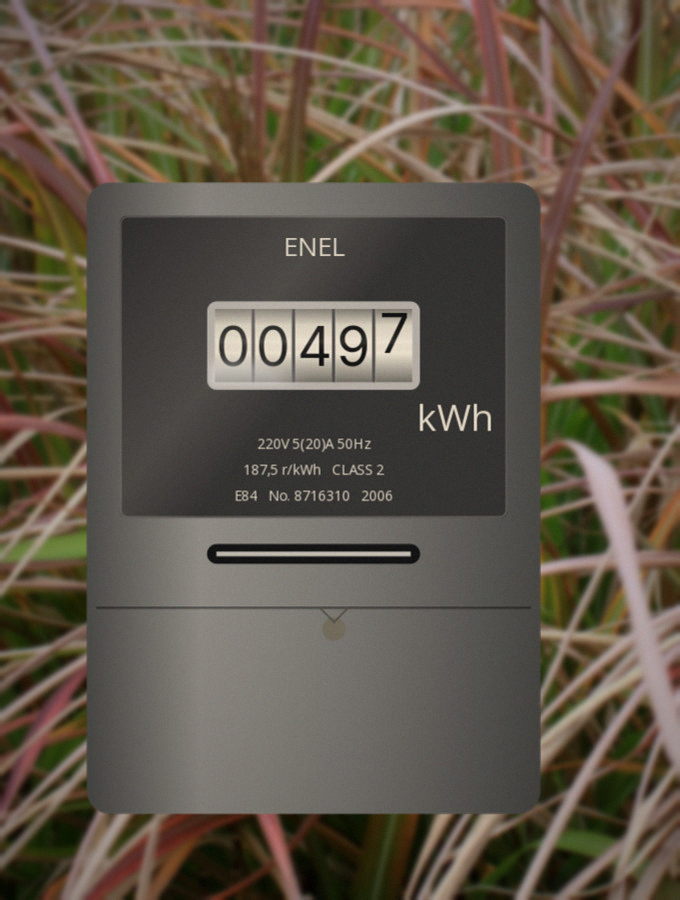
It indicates 497; kWh
